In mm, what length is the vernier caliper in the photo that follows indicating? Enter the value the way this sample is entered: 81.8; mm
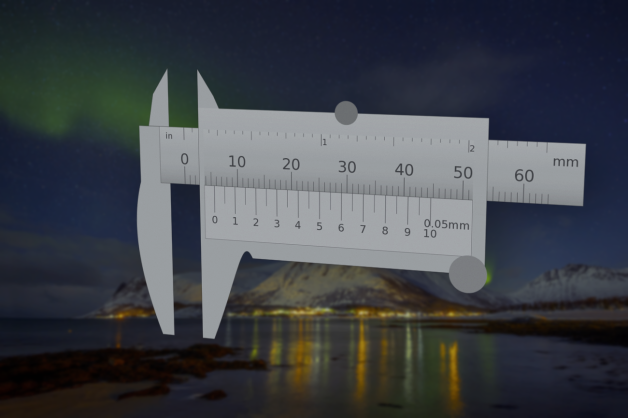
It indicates 5.6; mm
